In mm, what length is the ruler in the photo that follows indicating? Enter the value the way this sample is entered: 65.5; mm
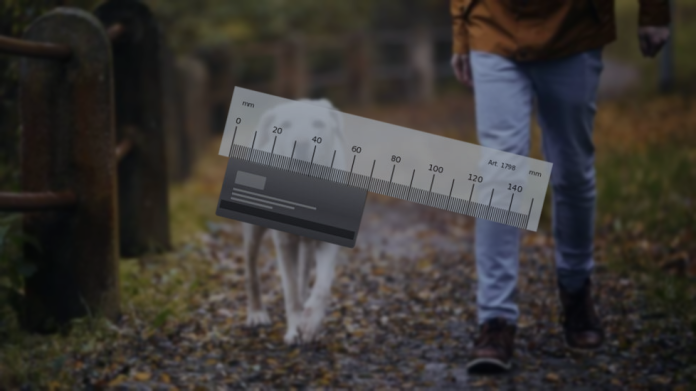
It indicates 70; mm
